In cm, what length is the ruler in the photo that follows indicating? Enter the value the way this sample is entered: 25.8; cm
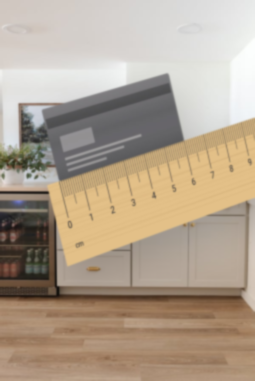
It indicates 6; cm
